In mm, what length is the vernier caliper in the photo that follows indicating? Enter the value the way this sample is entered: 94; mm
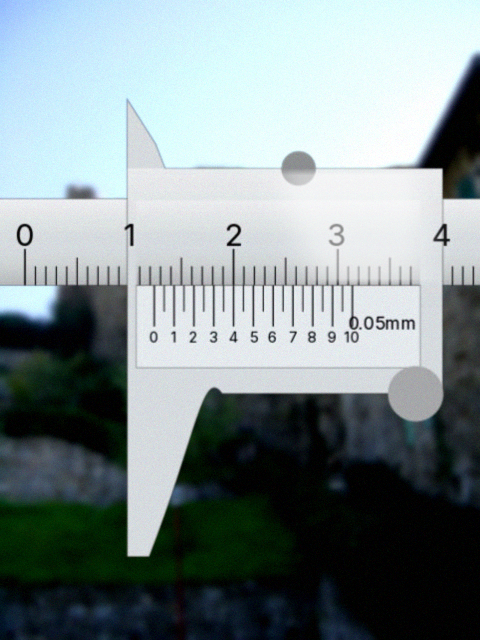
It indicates 12.4; mm
